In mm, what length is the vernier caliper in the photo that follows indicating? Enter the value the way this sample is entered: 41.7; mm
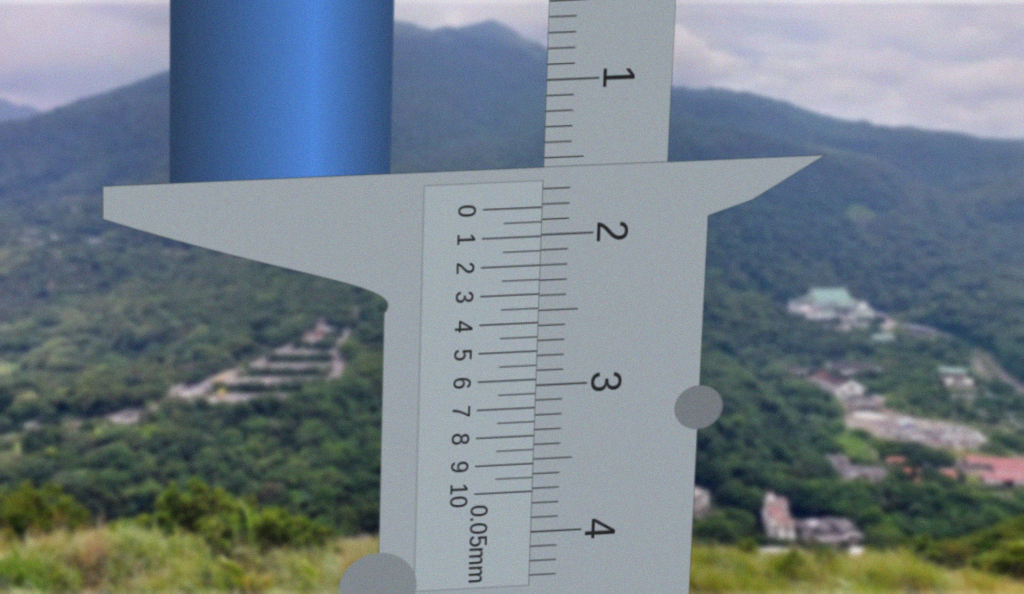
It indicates 18.2; mm
